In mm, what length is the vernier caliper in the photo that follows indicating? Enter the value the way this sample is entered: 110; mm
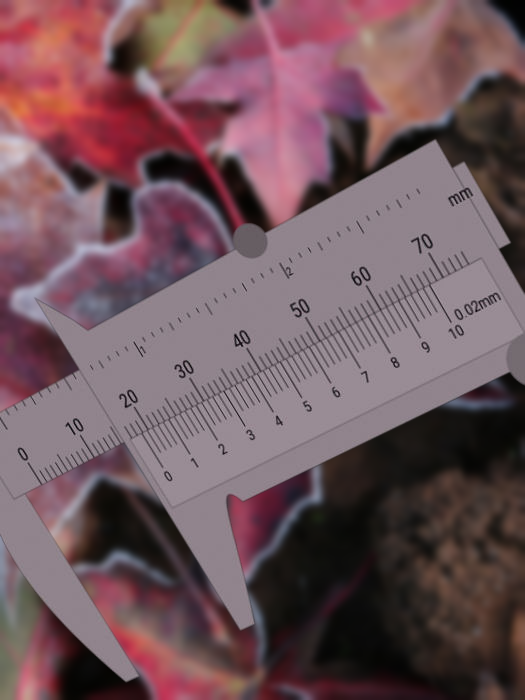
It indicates 18.8; mm
